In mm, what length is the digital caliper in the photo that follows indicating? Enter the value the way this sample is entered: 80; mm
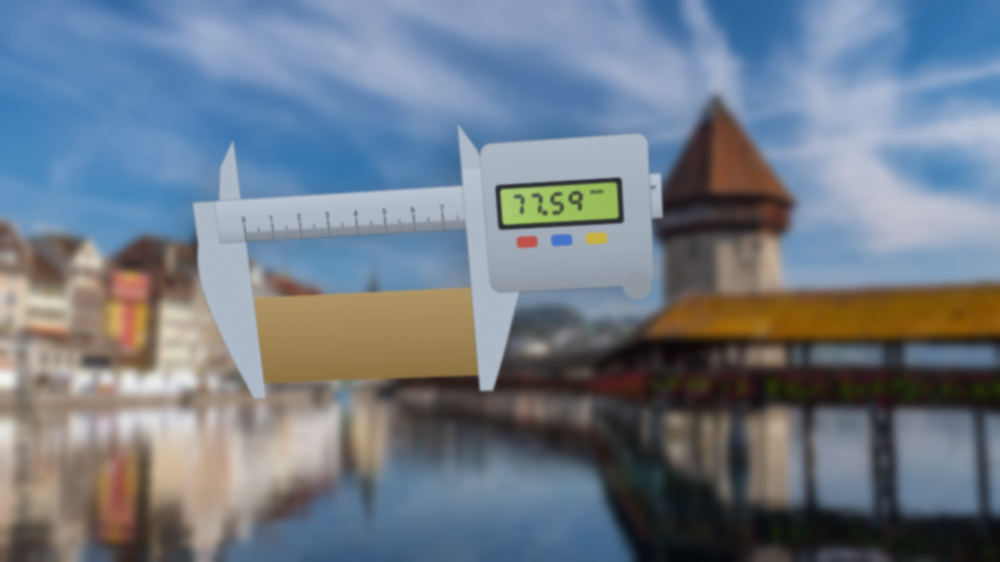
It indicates 77.59; mm
